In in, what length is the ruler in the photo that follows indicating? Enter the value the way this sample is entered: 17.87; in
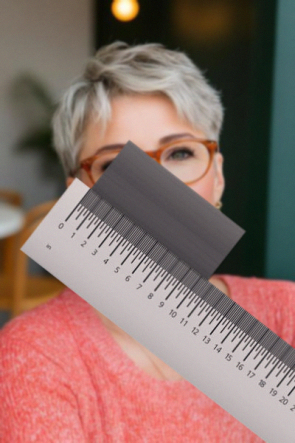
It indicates 10.5; in
